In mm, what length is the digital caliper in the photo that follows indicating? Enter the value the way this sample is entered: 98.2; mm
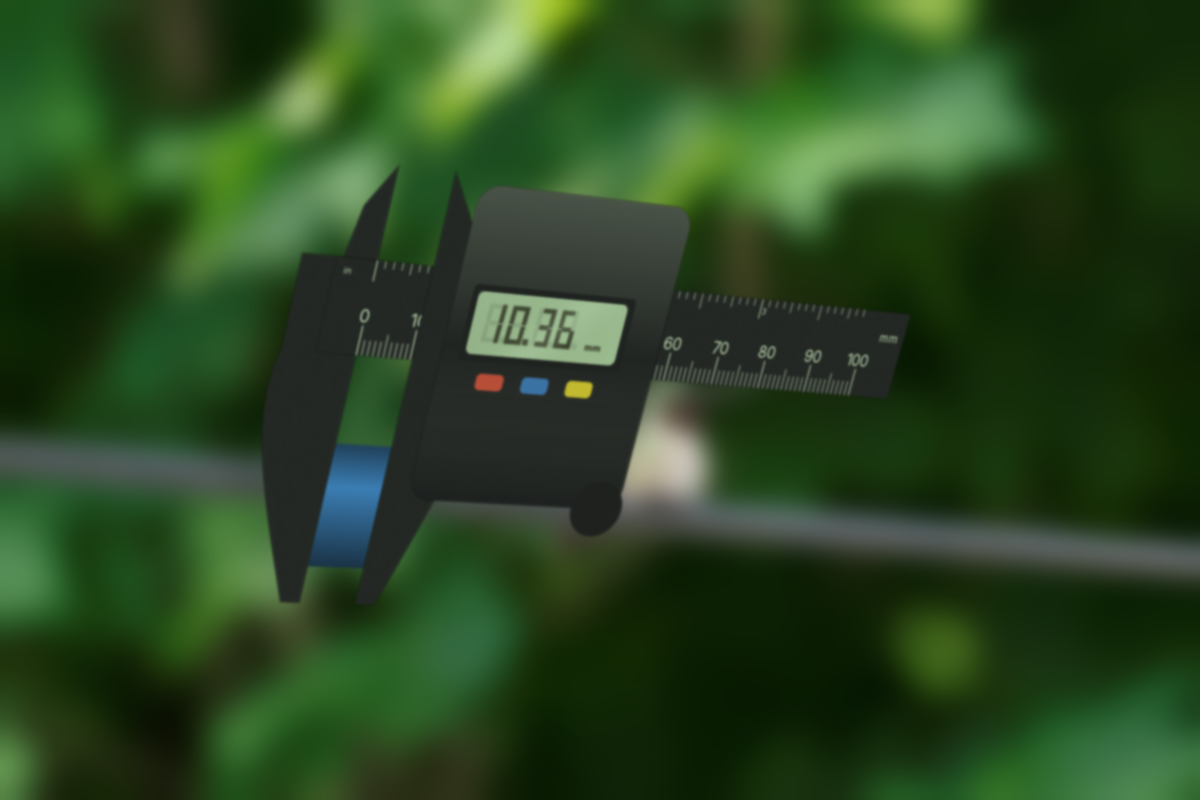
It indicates 10.36; mm
